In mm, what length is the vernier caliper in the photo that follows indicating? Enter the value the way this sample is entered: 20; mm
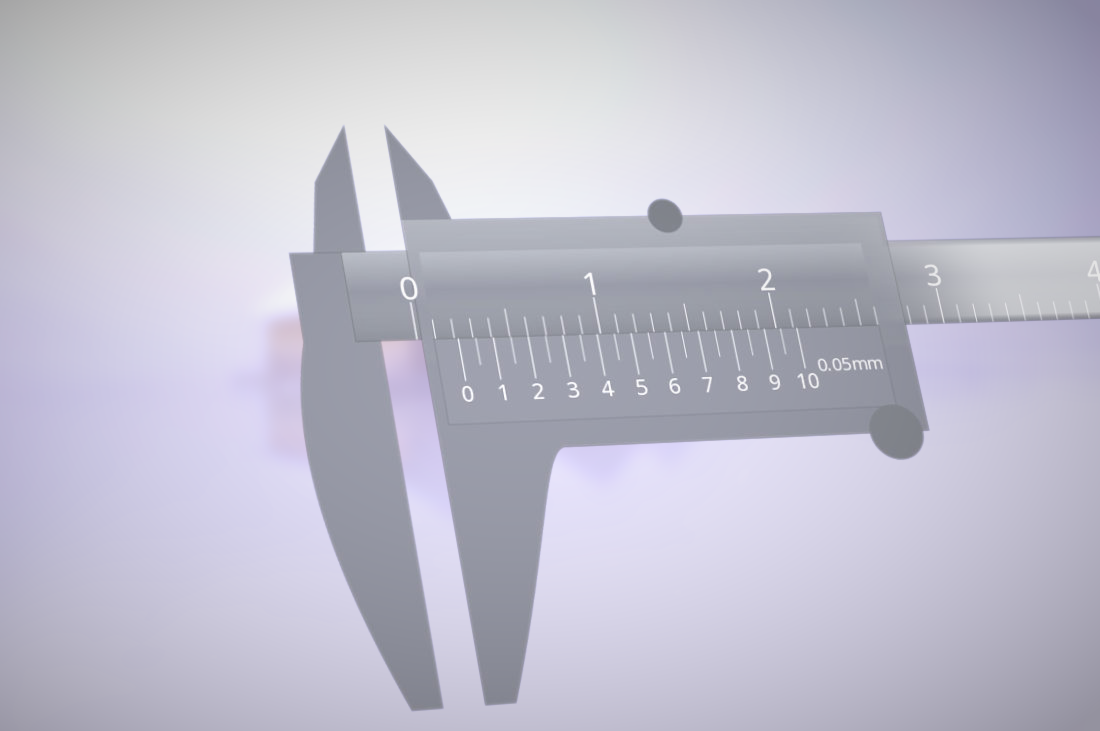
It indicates 2.2; mm
